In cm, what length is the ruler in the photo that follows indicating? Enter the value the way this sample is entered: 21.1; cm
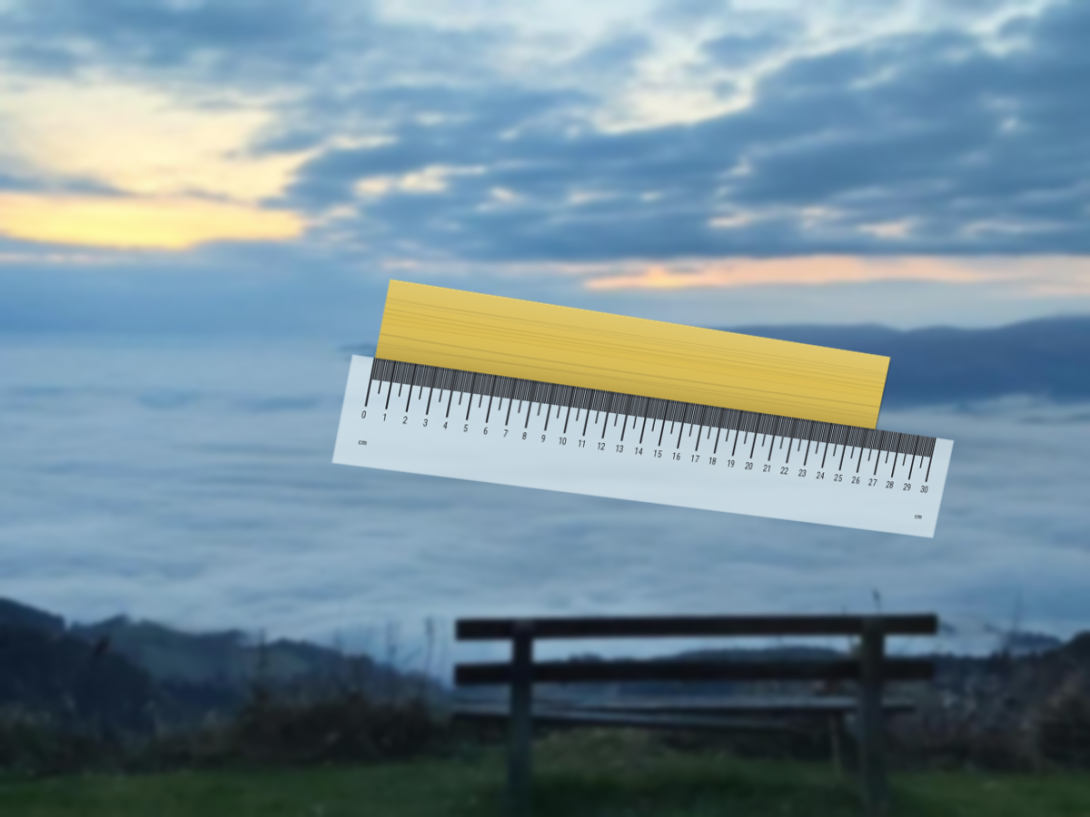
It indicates 26.5; cm
